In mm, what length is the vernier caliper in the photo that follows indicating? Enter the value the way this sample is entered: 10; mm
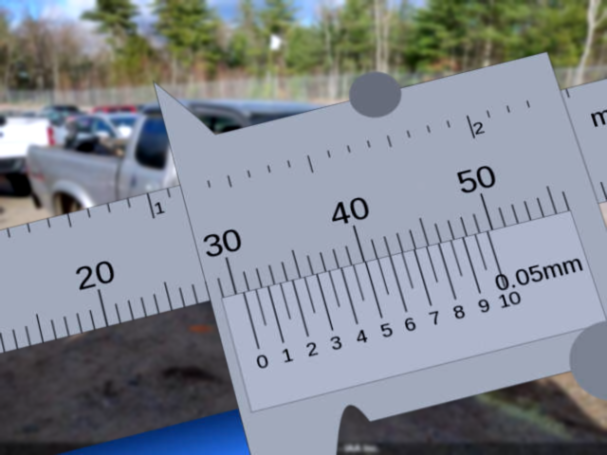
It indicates 30.6; mm
